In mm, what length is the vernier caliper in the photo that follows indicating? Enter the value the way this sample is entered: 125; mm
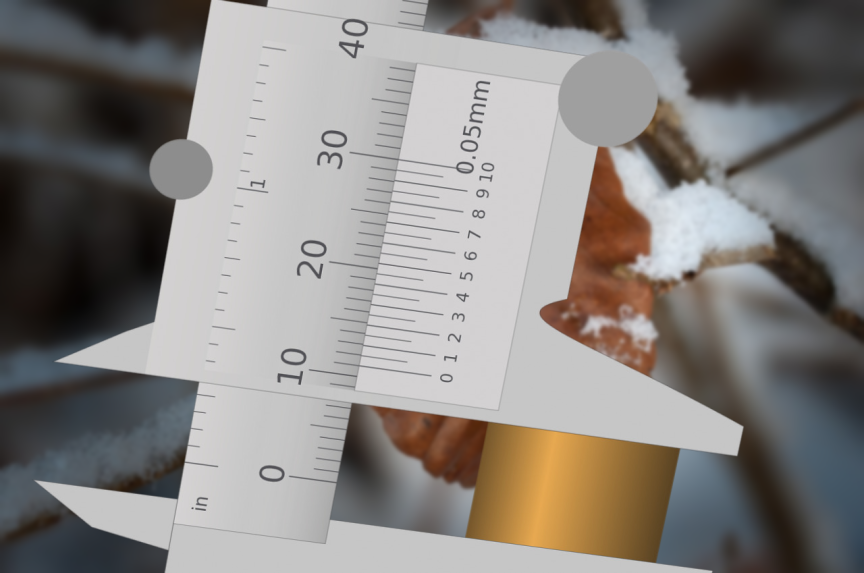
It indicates 11.0; mm
